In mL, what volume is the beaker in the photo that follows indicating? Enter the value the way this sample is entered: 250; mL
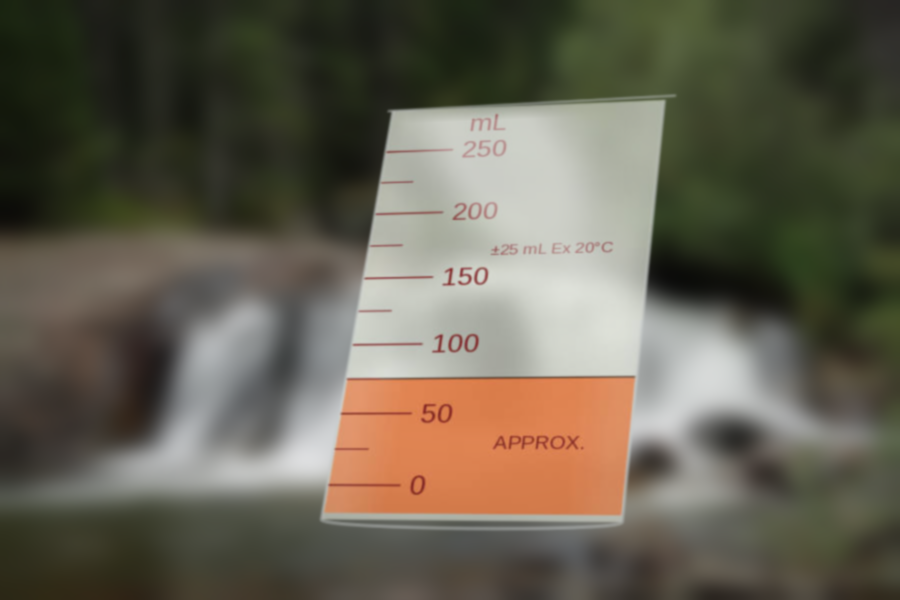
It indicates 75; mL
